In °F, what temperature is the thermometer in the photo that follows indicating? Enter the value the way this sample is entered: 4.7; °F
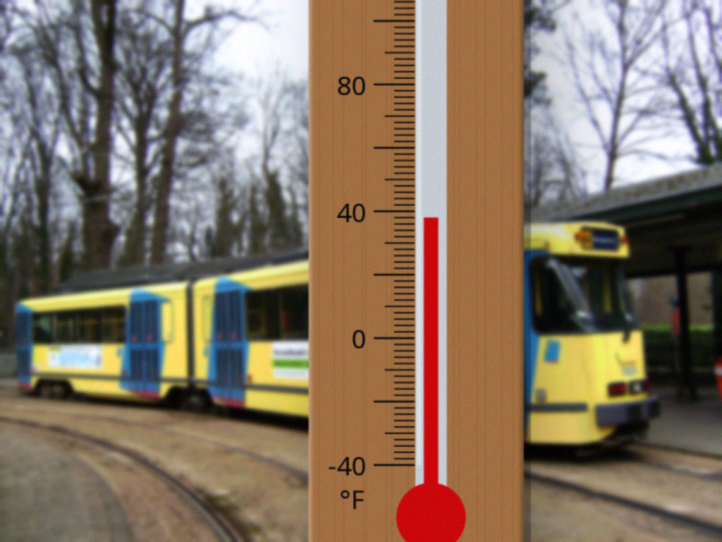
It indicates 38; °F
